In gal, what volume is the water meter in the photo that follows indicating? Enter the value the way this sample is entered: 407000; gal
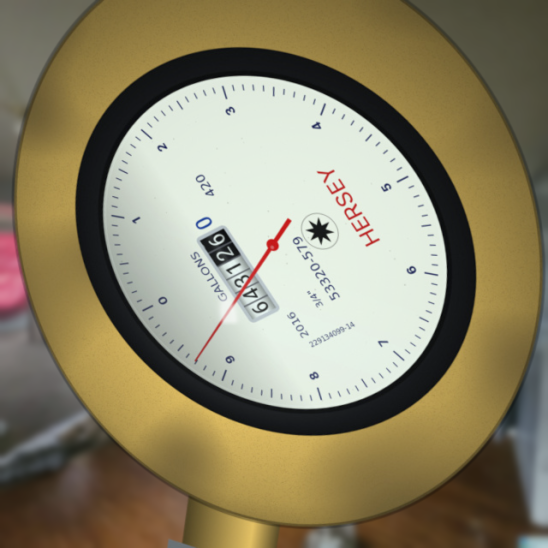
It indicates 6431259.3; gal
